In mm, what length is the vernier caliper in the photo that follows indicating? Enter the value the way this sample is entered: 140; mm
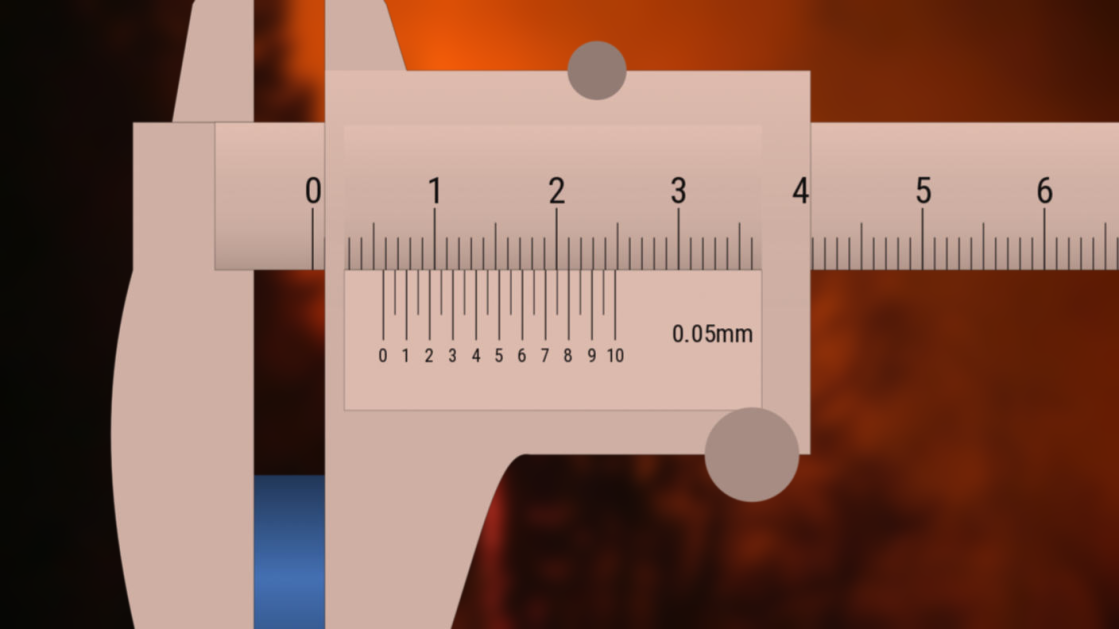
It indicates 5.8; mm
